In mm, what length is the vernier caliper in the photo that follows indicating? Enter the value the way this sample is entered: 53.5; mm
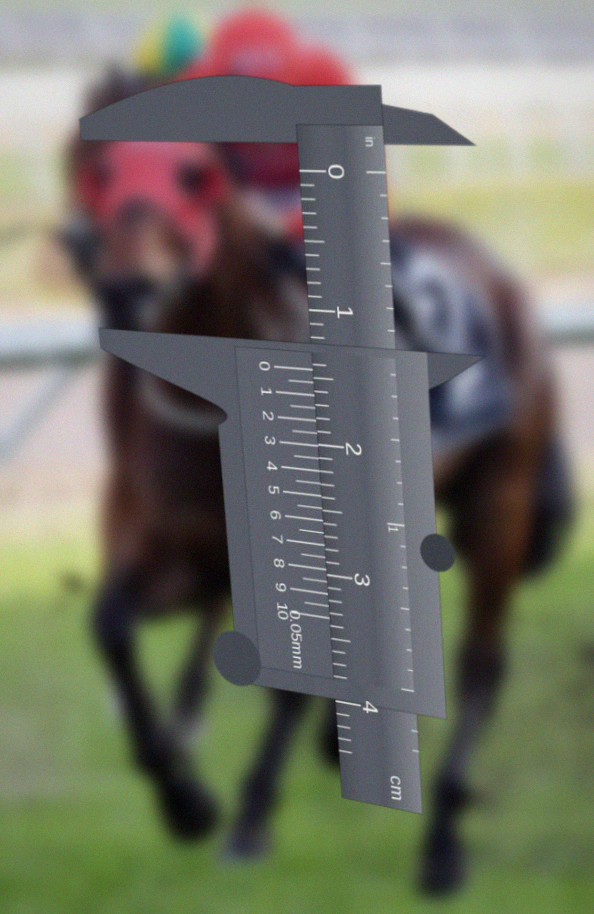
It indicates 14.4; mm
